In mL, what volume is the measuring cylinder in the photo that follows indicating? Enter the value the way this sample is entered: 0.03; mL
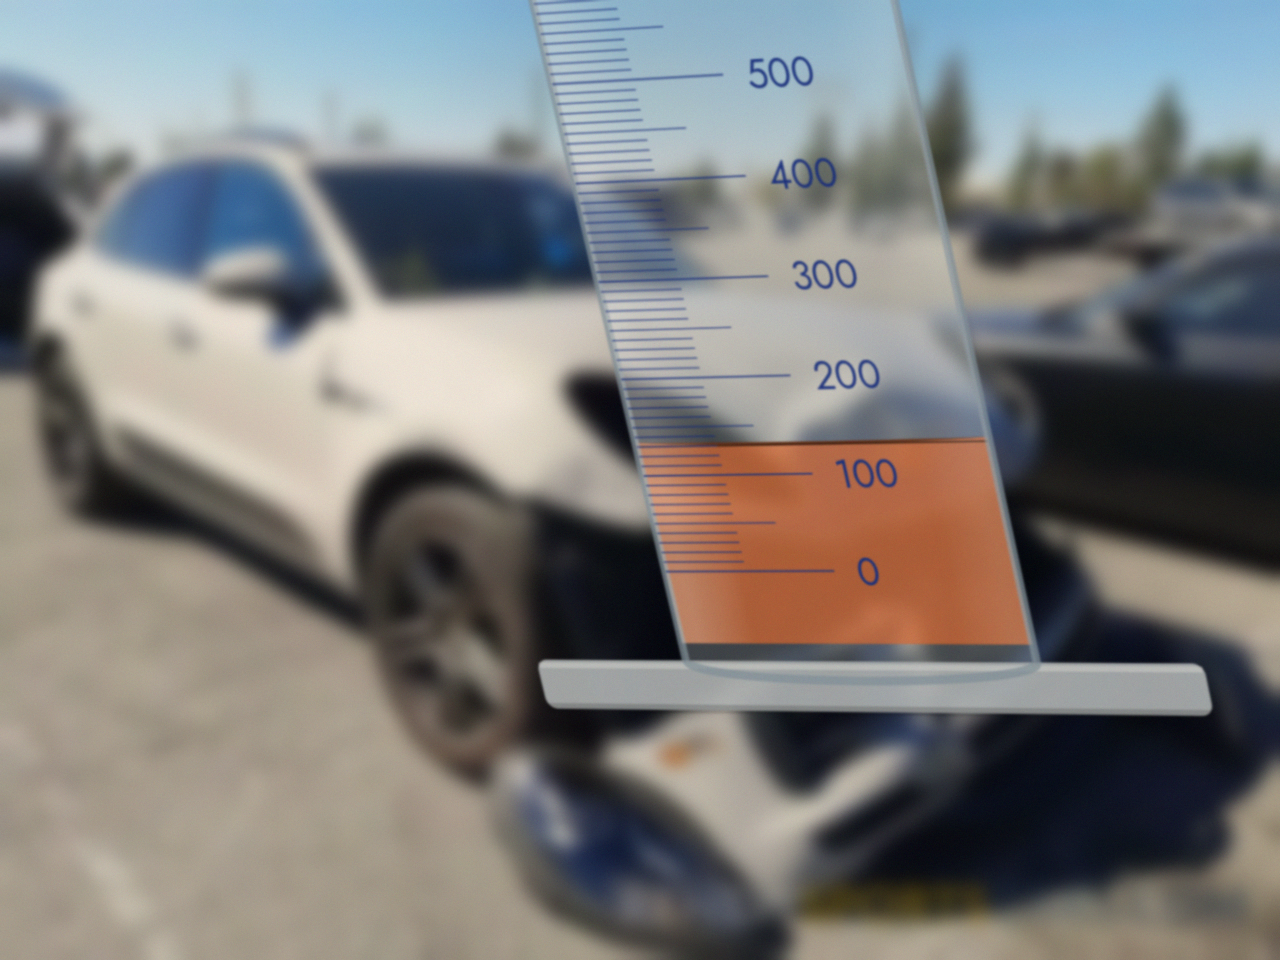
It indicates 130; mL
